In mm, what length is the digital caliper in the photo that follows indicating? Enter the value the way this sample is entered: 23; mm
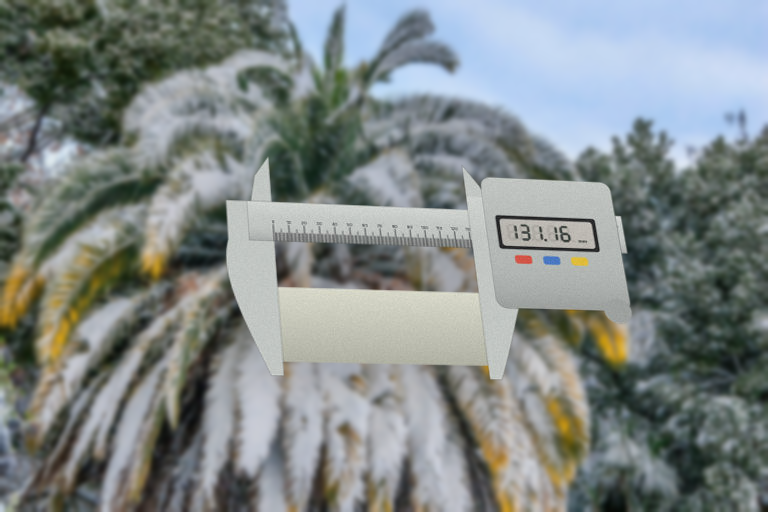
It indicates 131.16; mm
